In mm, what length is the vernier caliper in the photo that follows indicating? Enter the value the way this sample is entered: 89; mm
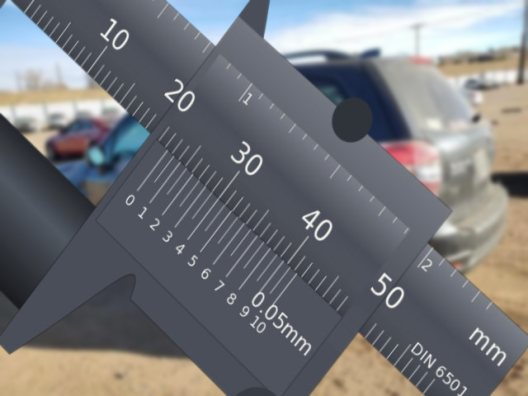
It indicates 22.4; mm
